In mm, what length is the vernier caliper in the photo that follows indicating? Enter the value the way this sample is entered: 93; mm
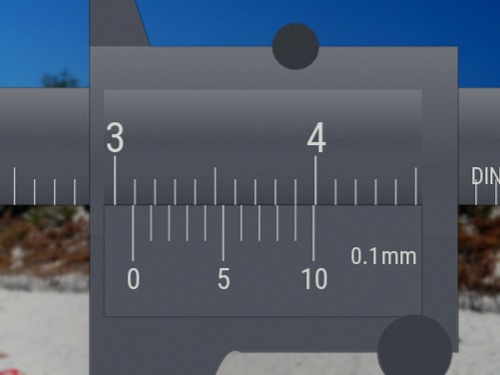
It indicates 30.9; mm
